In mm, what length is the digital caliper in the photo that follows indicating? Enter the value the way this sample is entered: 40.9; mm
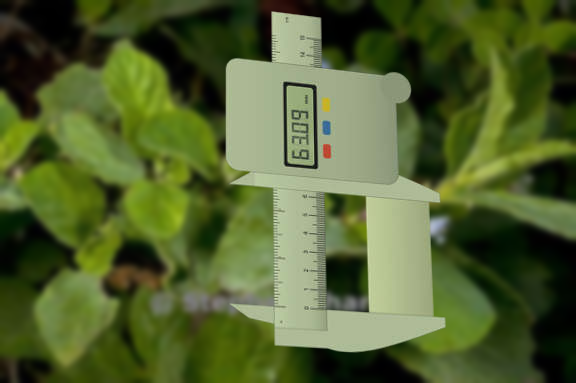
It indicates 63.09; mm
